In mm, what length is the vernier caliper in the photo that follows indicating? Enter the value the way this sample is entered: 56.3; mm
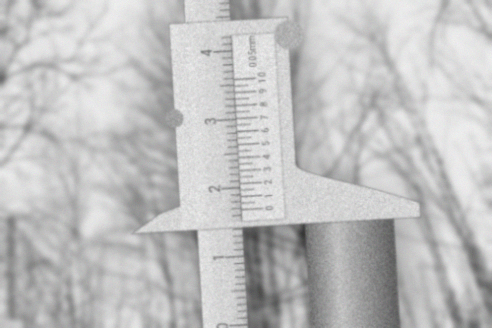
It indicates 16.8; mm
